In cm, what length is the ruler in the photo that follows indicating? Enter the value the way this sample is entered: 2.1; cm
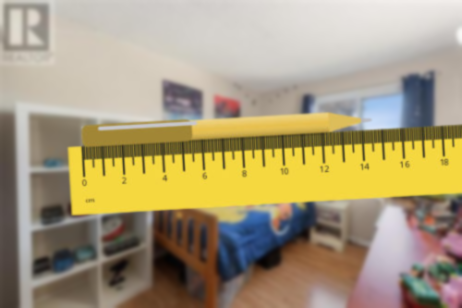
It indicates 14.5; cm
